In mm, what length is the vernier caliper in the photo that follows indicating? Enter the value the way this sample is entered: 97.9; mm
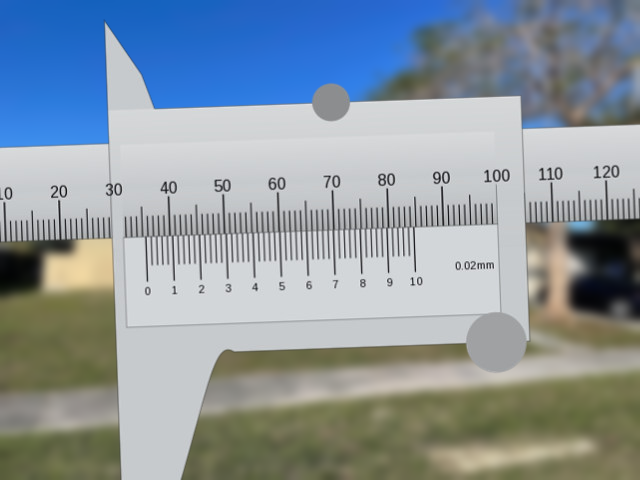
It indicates 35.6; mm
